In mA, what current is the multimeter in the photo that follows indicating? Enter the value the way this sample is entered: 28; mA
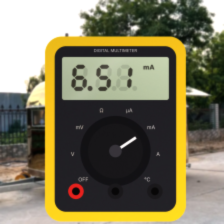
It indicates 6.51; mA
